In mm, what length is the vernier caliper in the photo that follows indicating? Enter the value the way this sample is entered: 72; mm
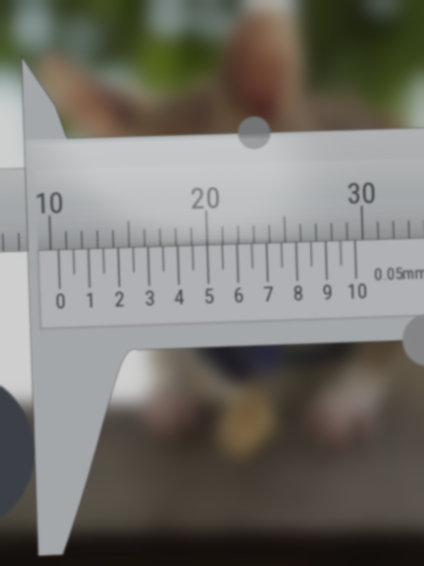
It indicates 10.5; mm
